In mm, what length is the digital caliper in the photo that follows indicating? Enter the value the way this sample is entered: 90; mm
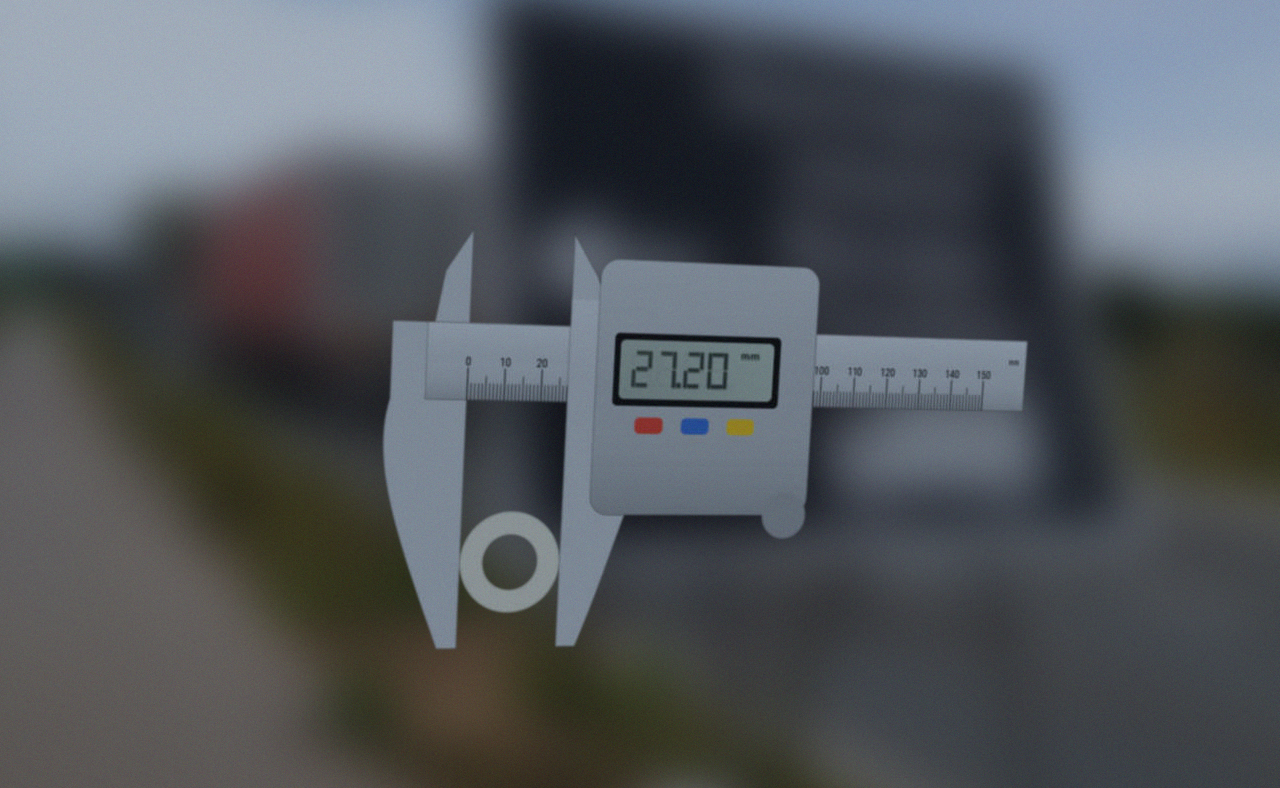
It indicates 27.20; mm
